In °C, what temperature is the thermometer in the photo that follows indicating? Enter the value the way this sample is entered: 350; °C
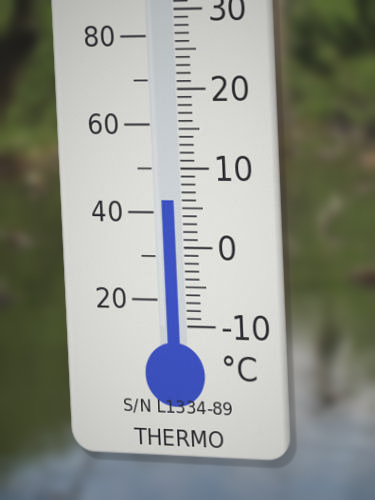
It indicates 6; °C
